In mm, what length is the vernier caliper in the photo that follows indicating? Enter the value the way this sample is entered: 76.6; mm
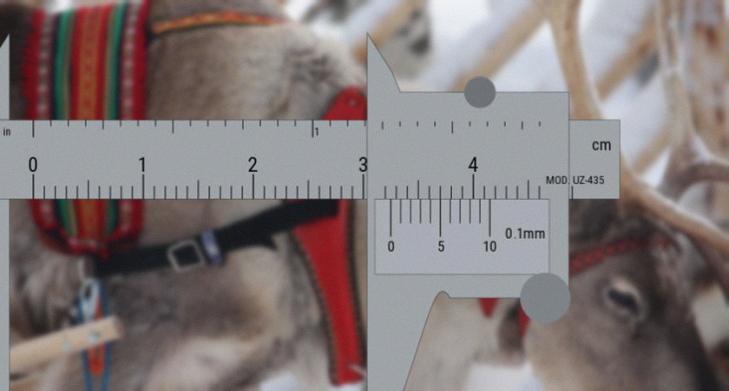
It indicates 32.5; mm
